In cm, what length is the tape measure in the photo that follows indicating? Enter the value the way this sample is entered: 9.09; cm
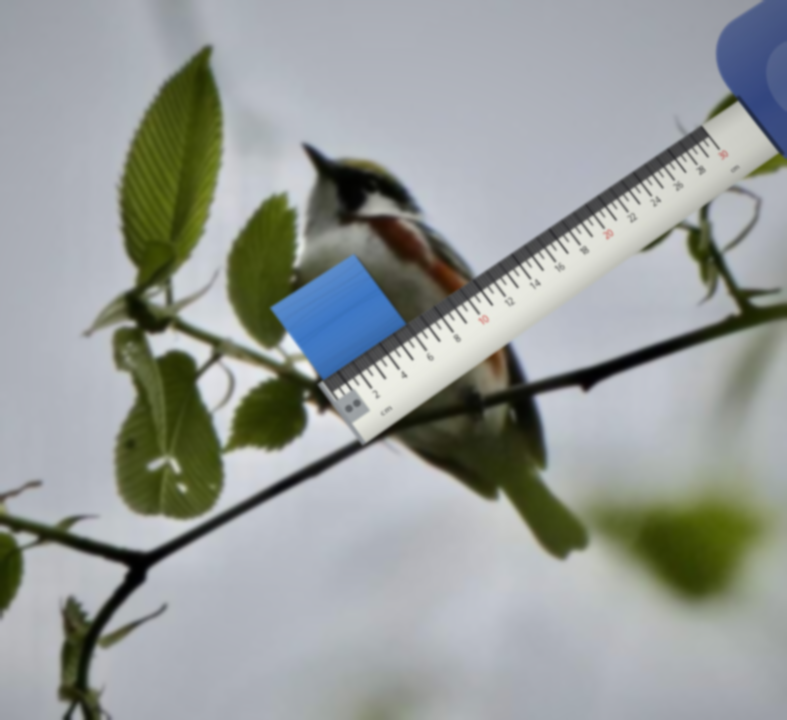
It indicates 6; cm
